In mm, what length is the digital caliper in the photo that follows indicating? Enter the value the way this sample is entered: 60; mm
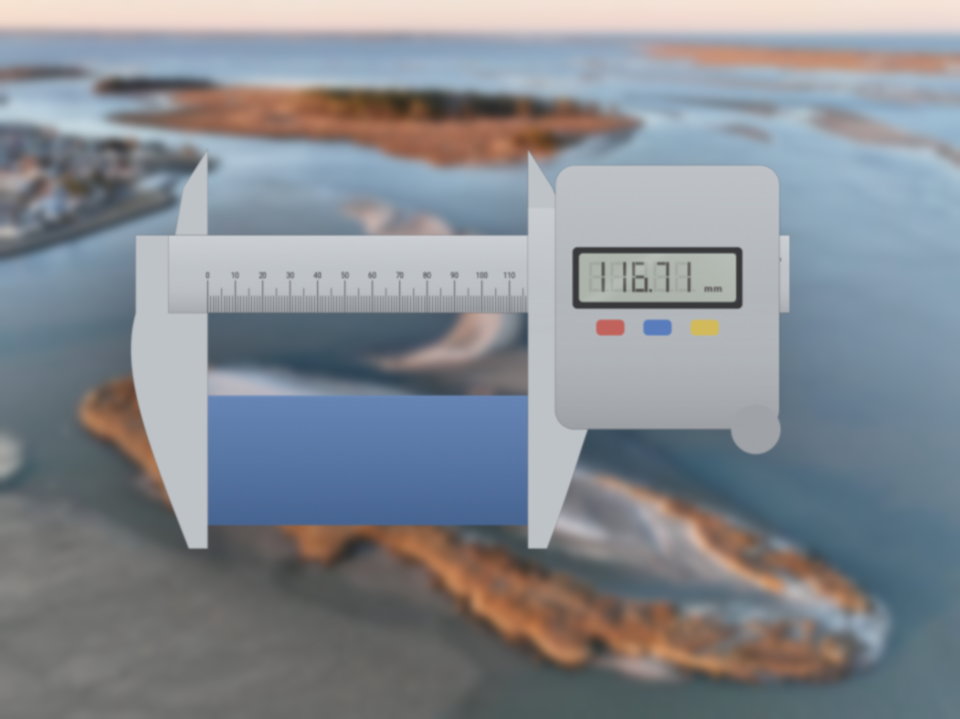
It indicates 116.71; mm
